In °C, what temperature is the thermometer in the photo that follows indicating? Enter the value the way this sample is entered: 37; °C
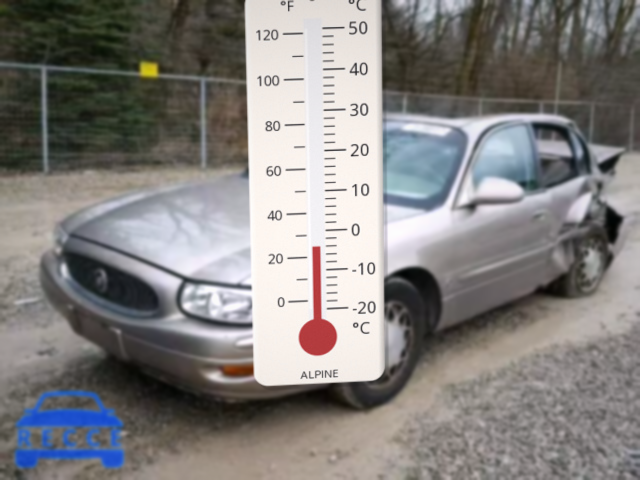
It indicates -4; °C
